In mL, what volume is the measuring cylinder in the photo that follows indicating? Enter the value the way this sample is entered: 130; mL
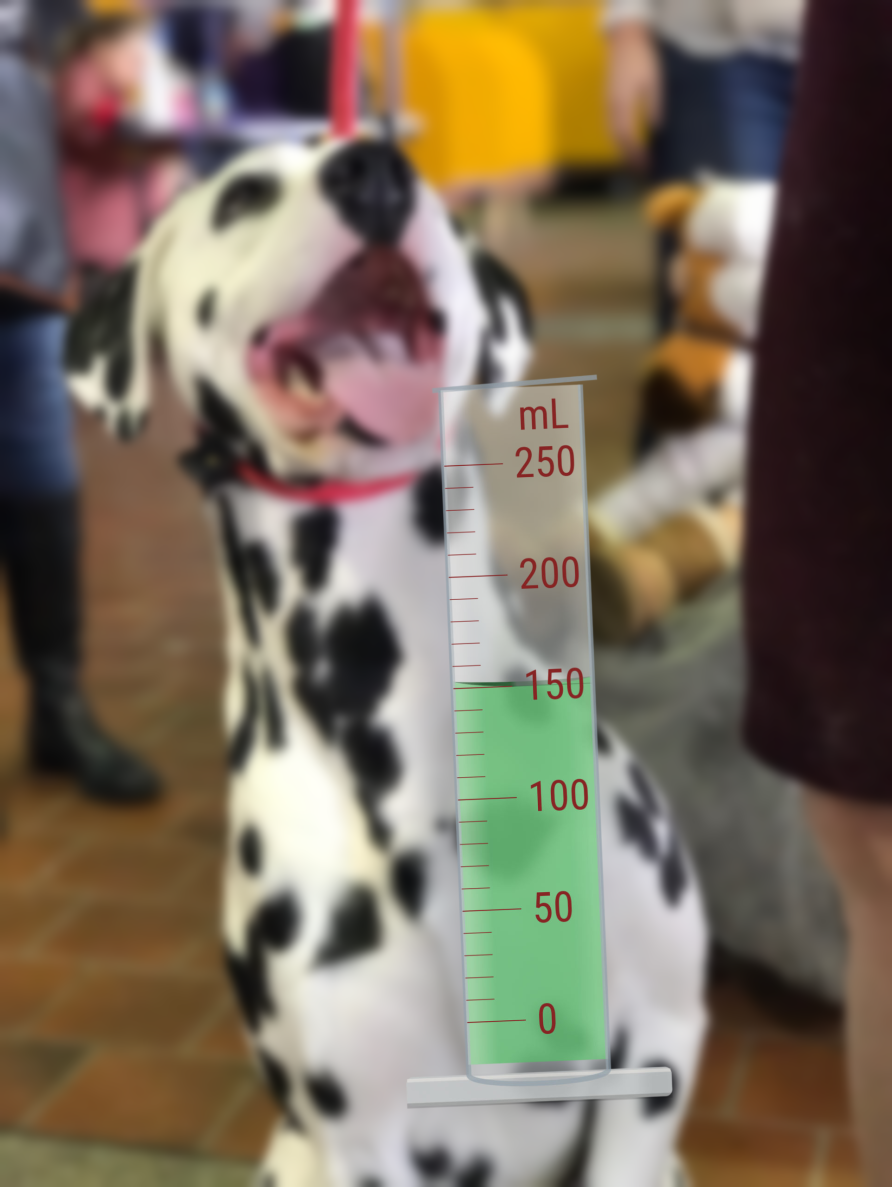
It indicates 150; mL
